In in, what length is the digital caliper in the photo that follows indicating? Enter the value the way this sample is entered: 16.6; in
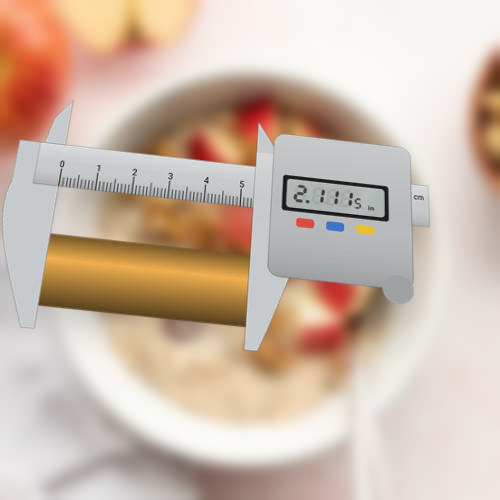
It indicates 2.1115; in
